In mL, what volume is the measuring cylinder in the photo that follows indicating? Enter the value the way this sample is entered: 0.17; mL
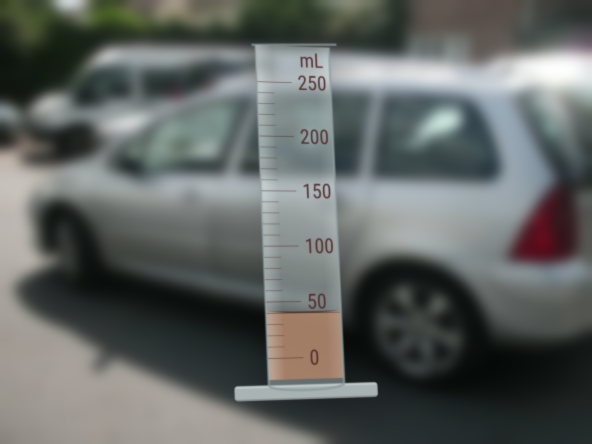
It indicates 40; mL
